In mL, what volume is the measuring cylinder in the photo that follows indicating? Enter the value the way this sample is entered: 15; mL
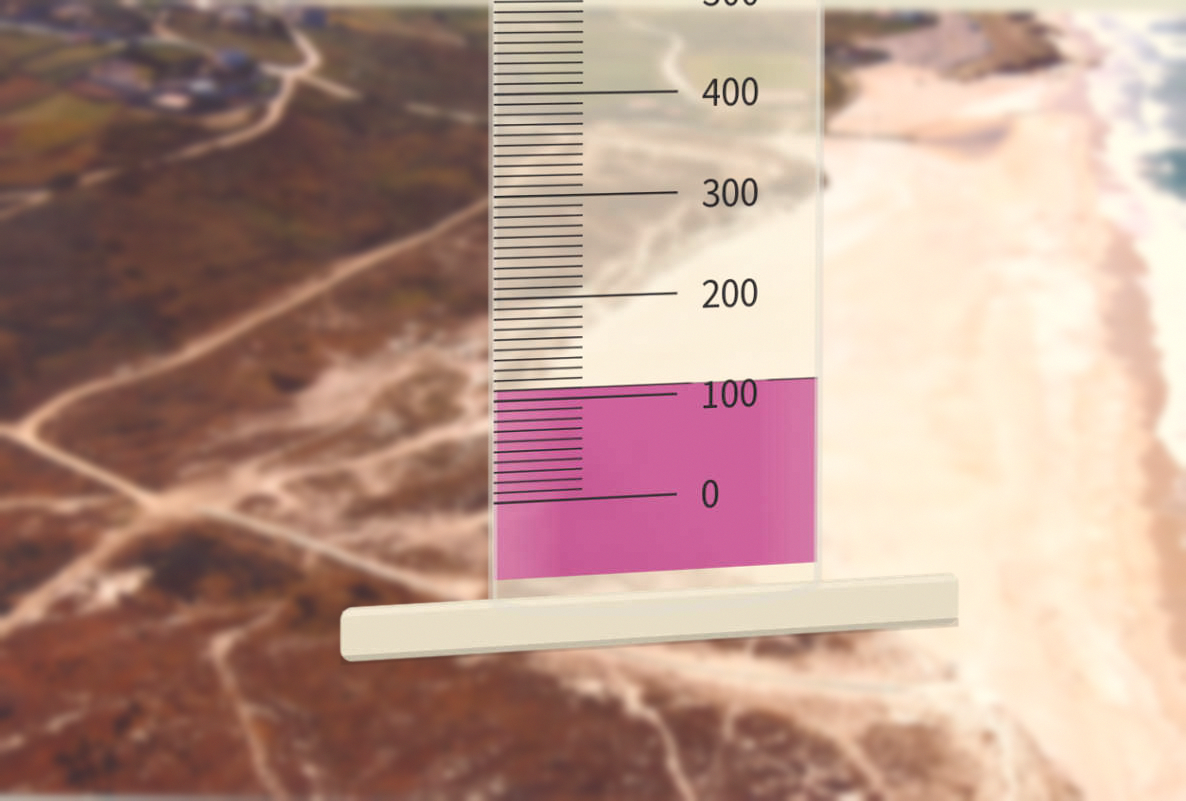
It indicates 110; mL
